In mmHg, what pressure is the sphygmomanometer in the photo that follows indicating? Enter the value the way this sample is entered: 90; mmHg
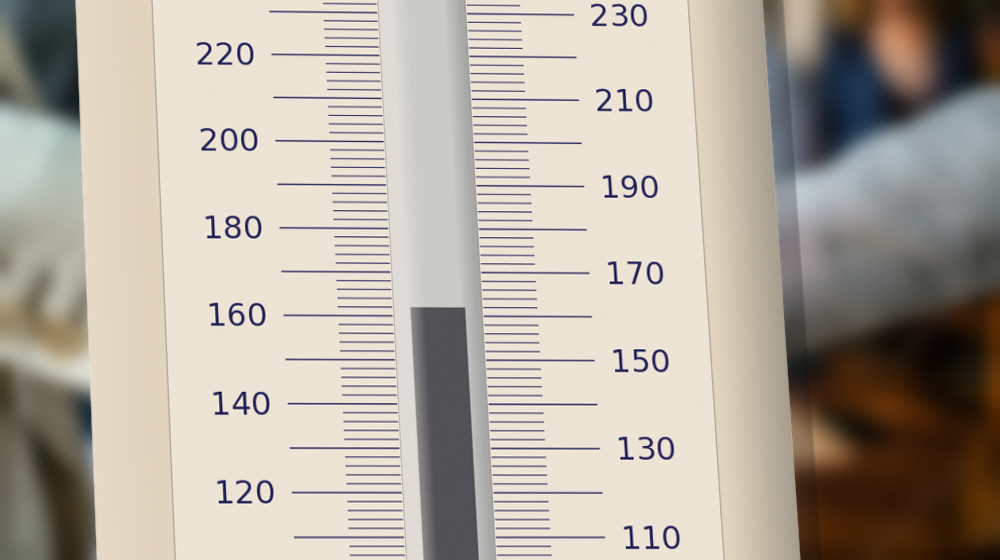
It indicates 162; mmHg
